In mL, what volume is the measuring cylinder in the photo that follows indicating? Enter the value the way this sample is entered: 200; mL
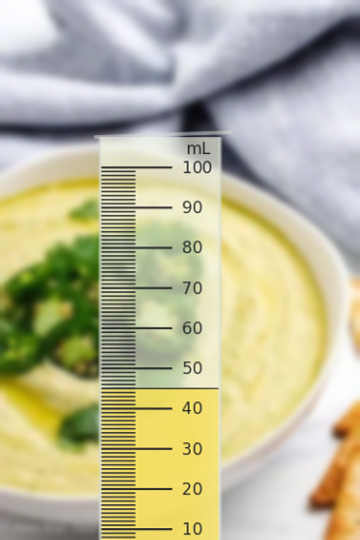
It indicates 45; mL
